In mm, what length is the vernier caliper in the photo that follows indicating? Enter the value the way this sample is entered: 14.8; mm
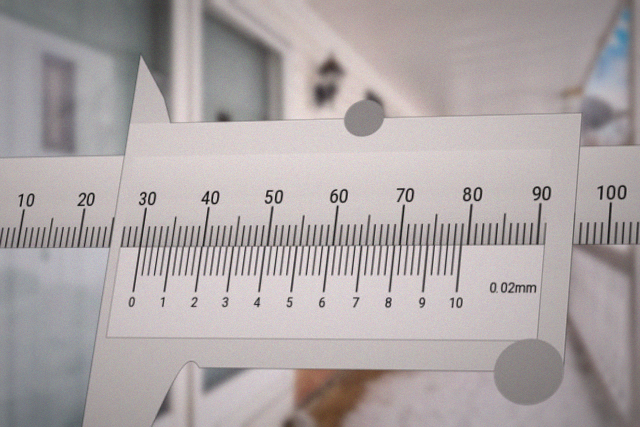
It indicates 30.0; mm
